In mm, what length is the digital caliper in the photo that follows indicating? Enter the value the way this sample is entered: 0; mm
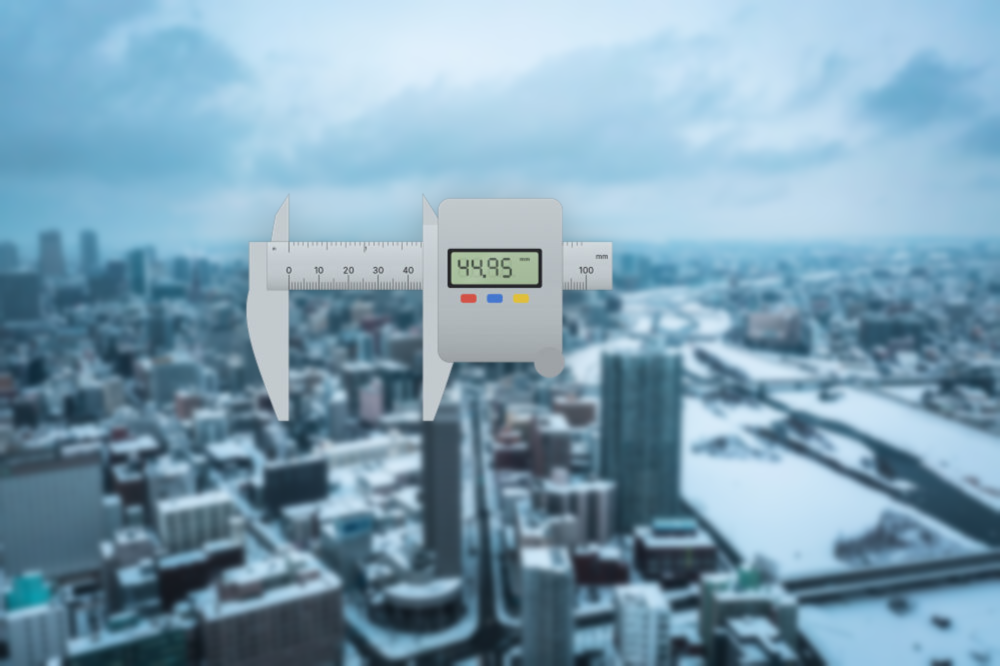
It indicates 44.95; mm
